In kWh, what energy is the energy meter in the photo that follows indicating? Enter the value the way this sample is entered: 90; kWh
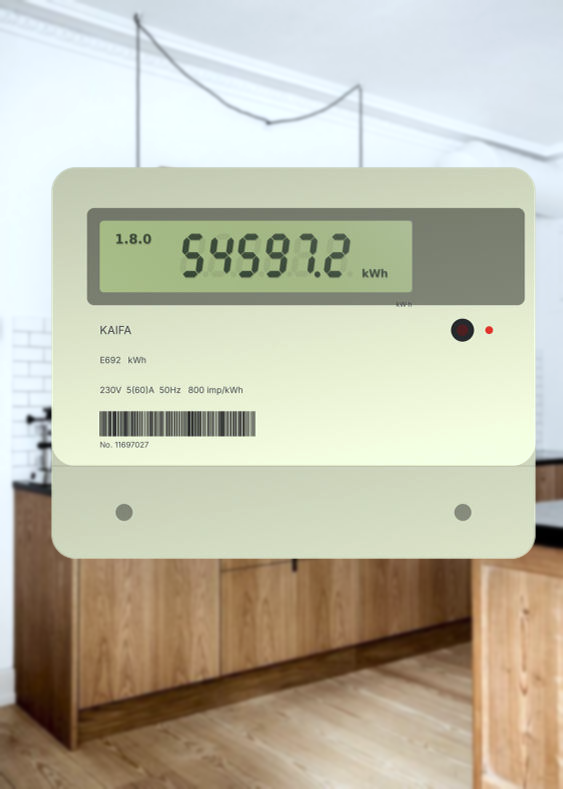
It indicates 54597.2; kWh
